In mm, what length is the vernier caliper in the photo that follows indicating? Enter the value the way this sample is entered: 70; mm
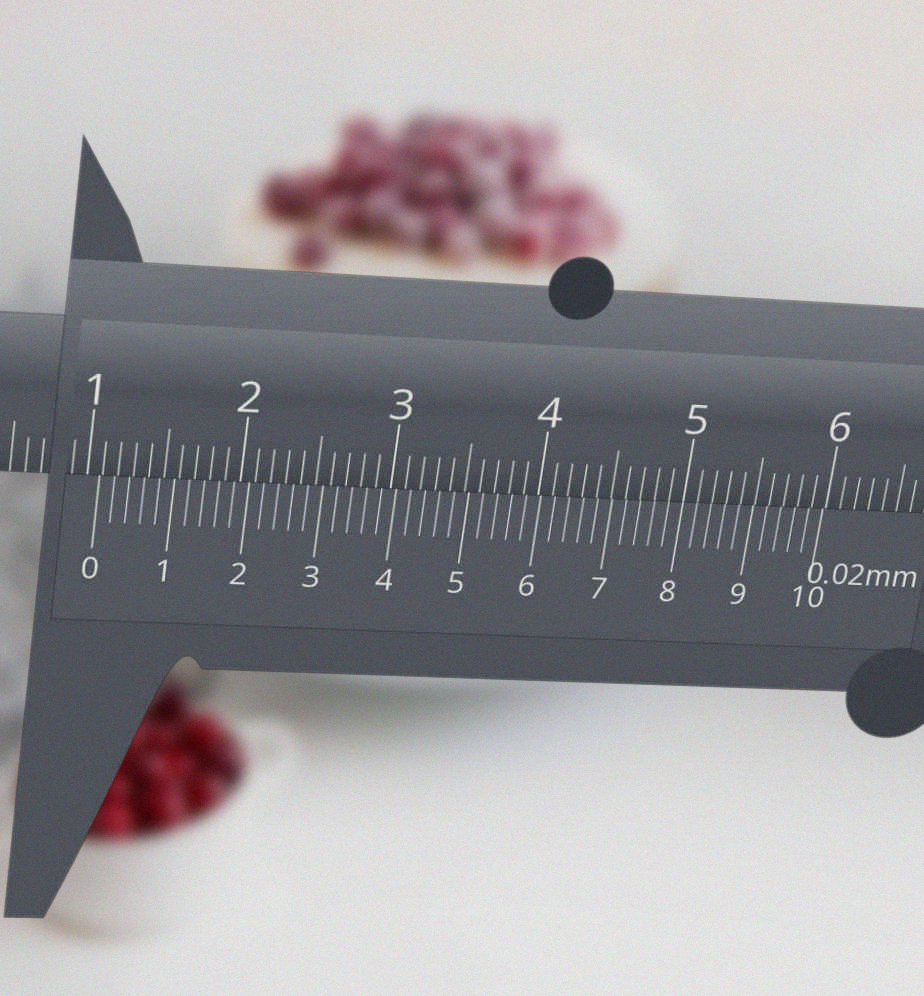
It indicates 10.8; mm
